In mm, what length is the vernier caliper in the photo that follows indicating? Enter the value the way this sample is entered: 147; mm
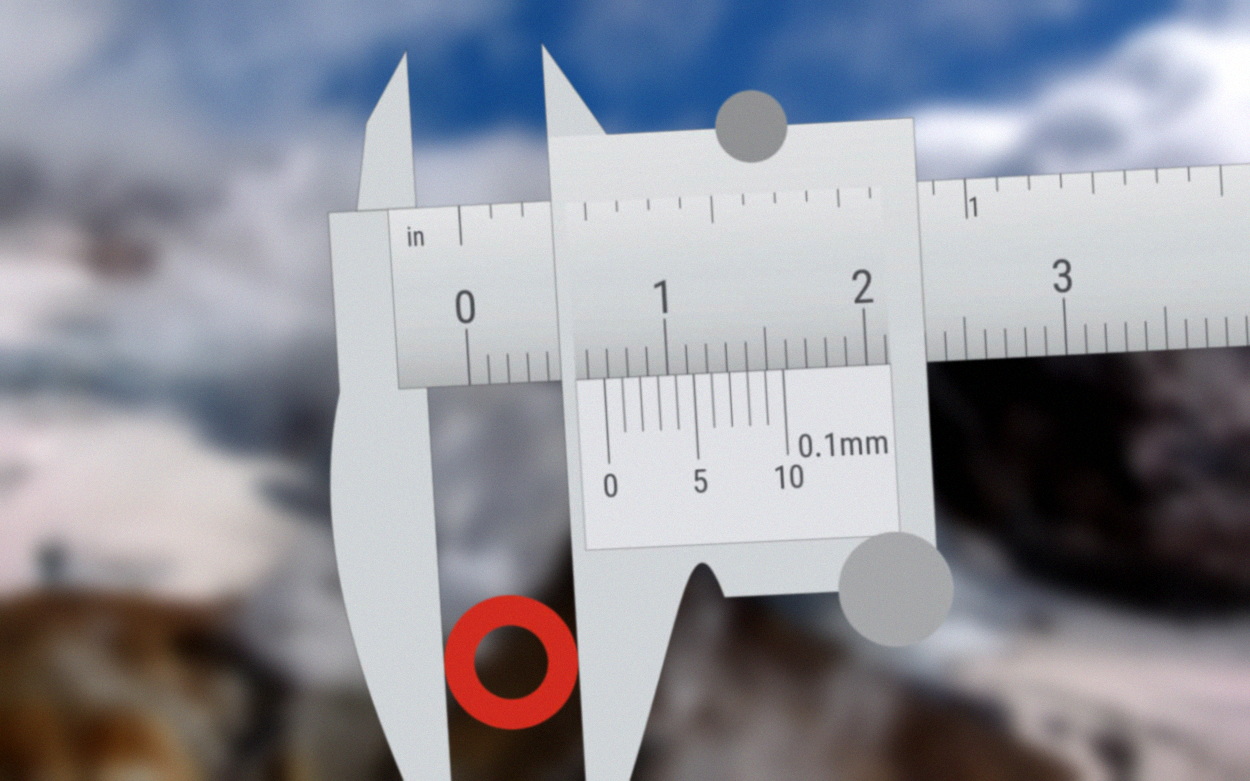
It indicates 6.8; mm
